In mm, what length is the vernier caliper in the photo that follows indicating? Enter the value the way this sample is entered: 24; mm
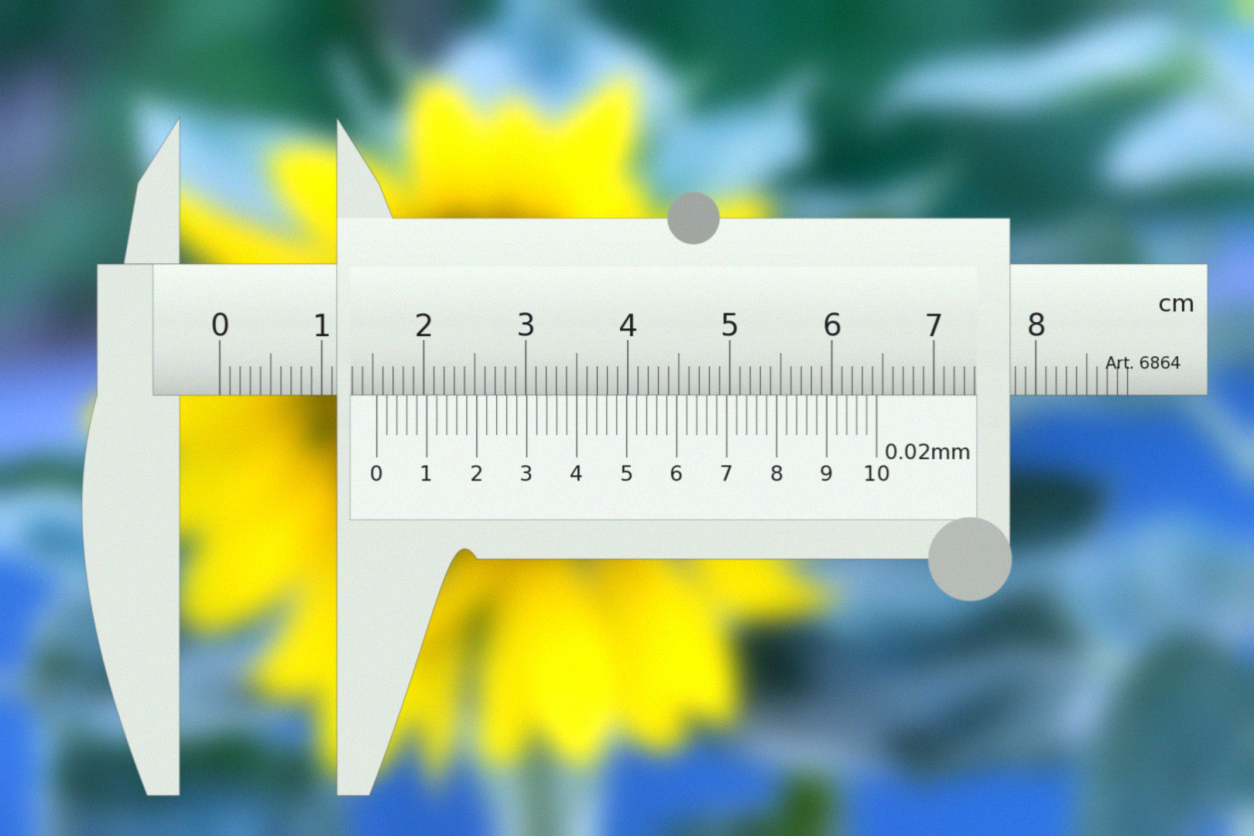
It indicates 15.4; mm
